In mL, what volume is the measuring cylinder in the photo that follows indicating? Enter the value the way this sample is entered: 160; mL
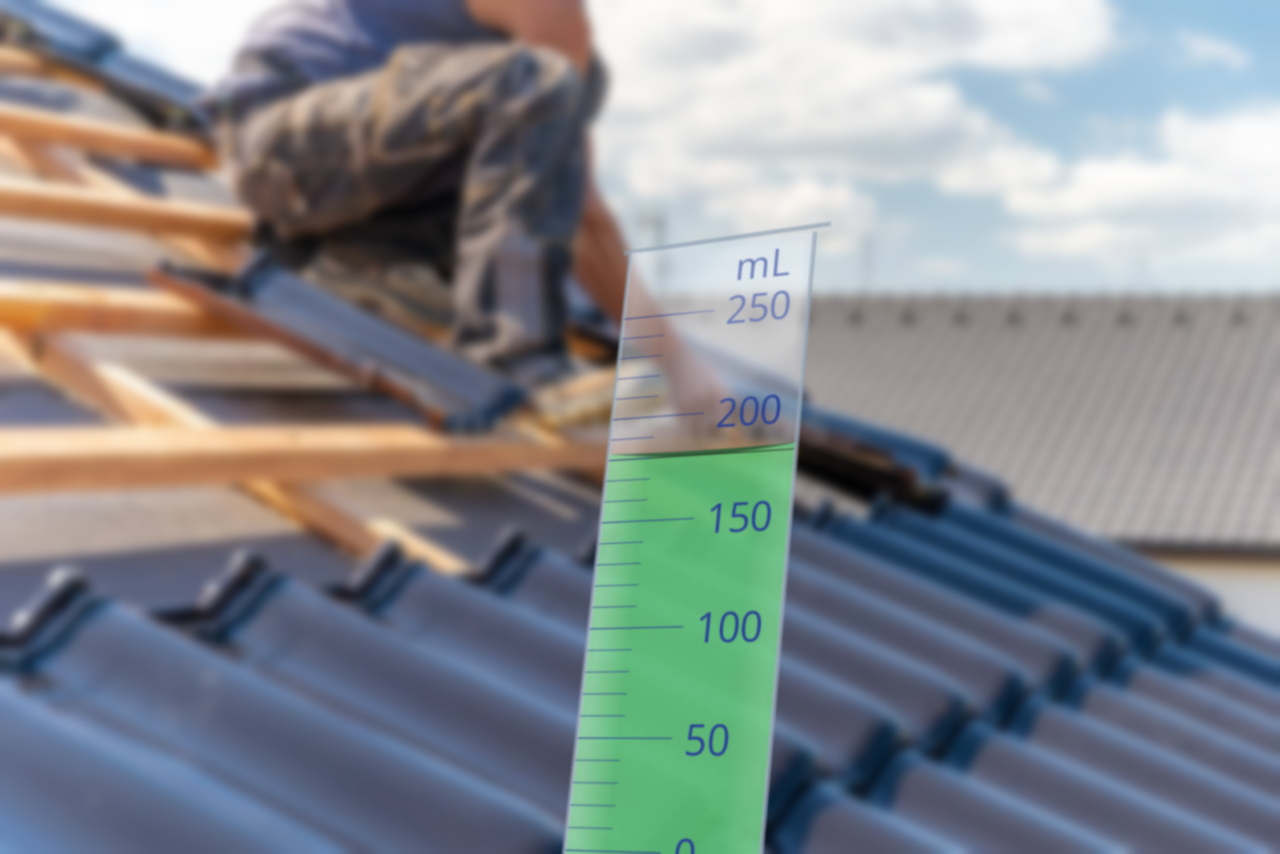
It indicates 180; mL
